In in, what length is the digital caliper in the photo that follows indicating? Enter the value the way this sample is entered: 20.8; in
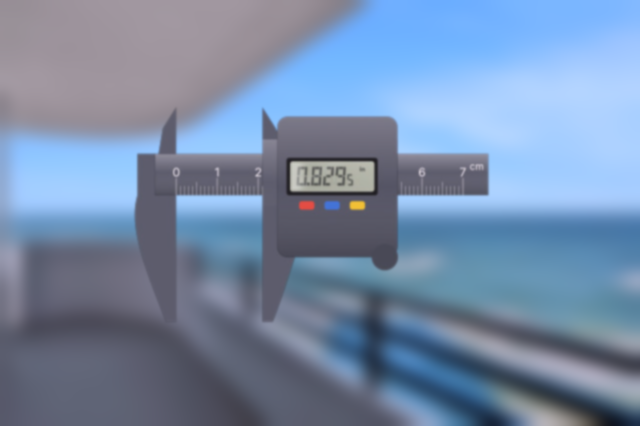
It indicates 0.8295; in
